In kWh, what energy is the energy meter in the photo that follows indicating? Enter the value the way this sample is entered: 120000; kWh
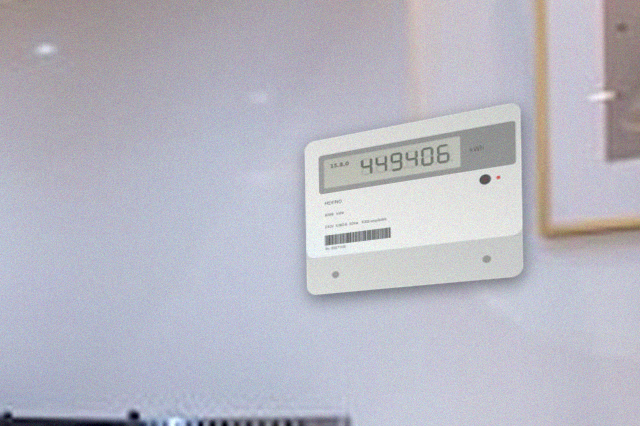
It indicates 449406; kWh
